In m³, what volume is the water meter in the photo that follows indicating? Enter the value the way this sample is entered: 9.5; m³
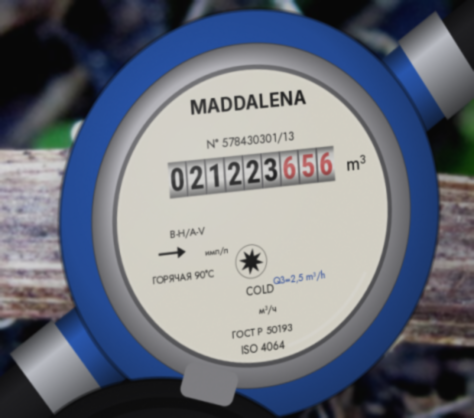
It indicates 21223.656; m³
